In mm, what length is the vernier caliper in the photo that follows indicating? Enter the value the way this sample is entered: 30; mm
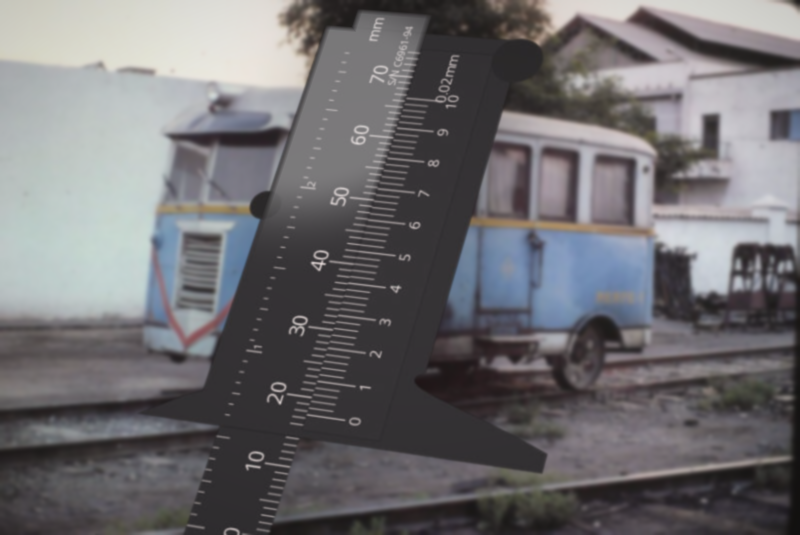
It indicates 17.5; mm
